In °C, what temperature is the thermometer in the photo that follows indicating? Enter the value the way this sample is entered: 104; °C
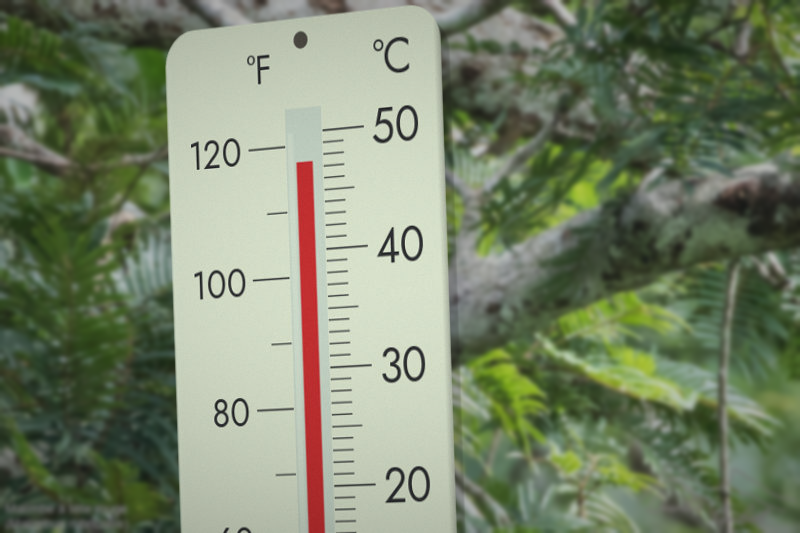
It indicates 47.5; °C
